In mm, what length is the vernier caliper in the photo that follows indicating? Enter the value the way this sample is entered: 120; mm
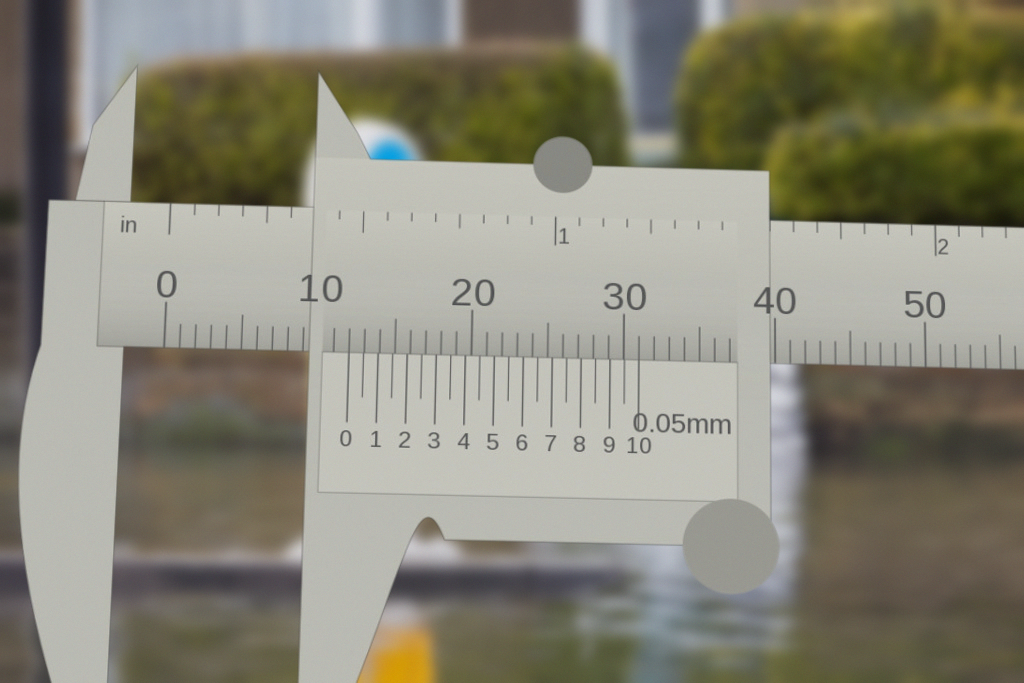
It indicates 12.0; mm
